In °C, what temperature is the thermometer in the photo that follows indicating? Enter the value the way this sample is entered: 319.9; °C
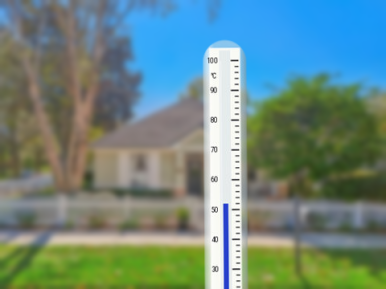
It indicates 52; °C
